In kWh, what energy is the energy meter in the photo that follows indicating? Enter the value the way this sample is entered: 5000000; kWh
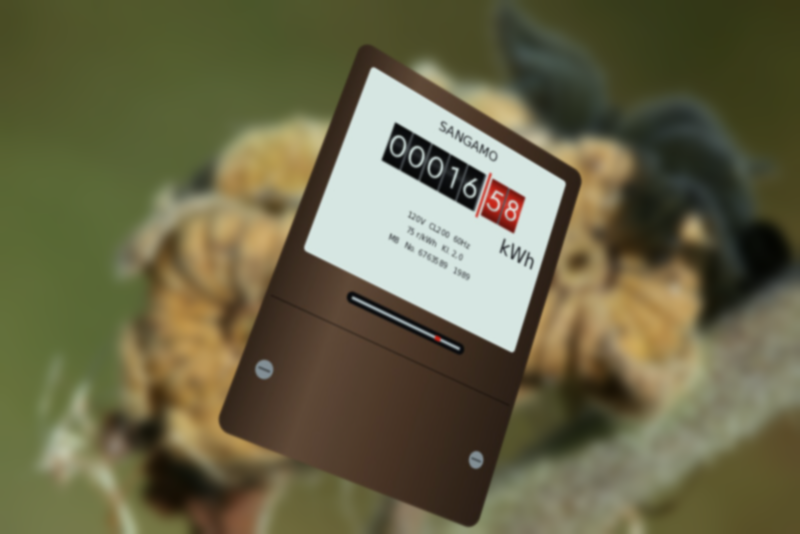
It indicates 16.58; kWh
